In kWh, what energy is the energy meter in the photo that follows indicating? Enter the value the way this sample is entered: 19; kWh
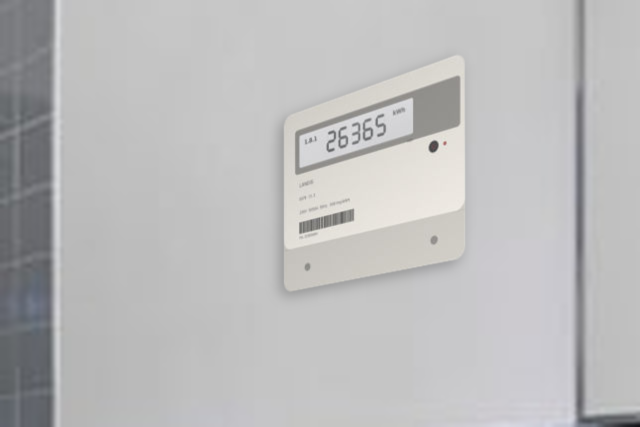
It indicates 26365; kWh
